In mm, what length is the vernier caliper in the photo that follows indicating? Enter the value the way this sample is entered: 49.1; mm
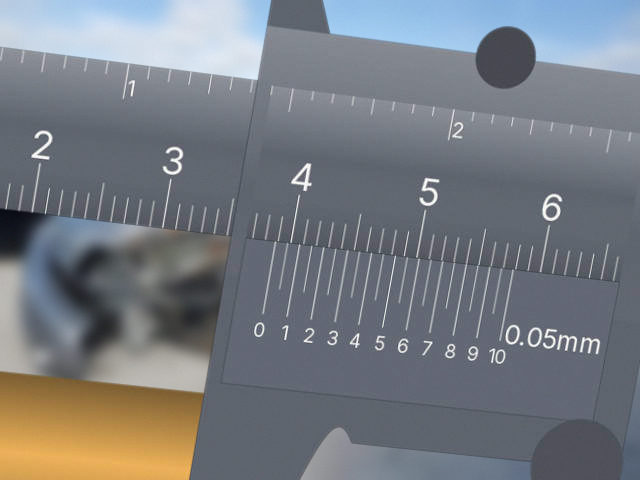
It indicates 38.8; mm
